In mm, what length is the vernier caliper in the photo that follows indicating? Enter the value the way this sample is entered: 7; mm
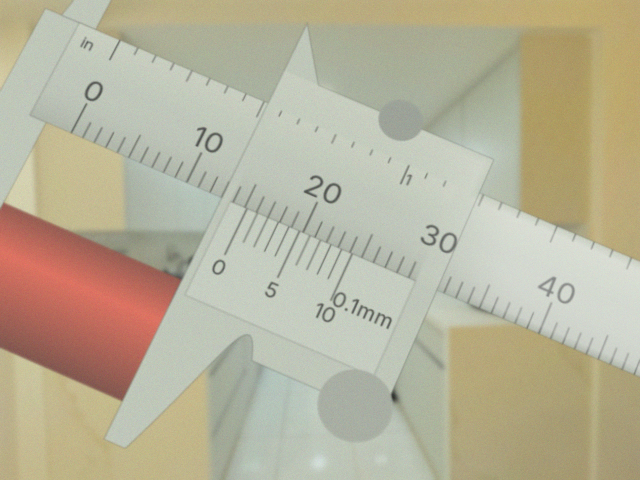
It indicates 15.2; mm
